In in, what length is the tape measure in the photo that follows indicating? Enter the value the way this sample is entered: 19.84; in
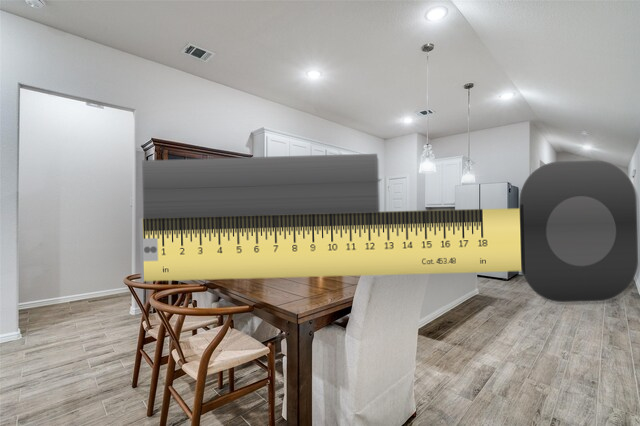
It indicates 12.5; in
